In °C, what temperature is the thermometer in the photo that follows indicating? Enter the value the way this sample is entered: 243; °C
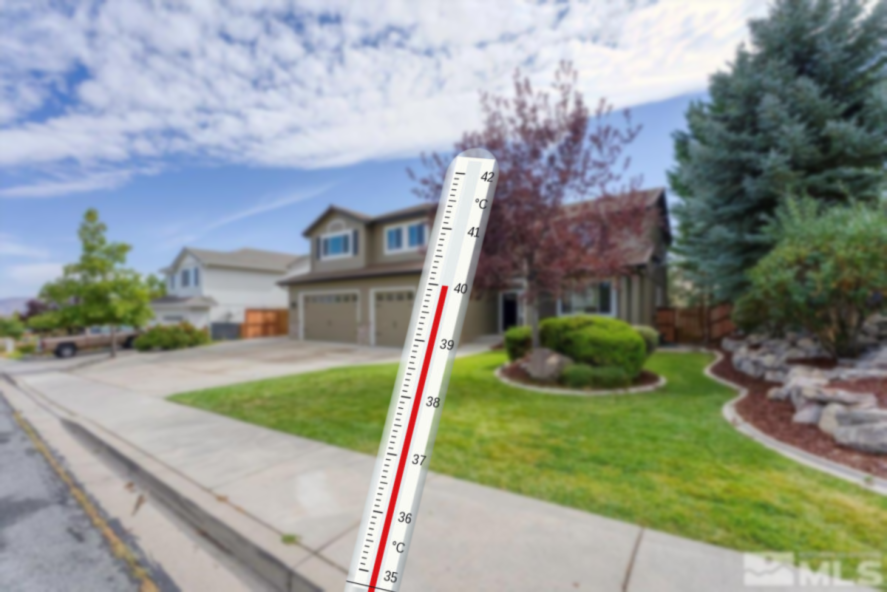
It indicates 40; °C
